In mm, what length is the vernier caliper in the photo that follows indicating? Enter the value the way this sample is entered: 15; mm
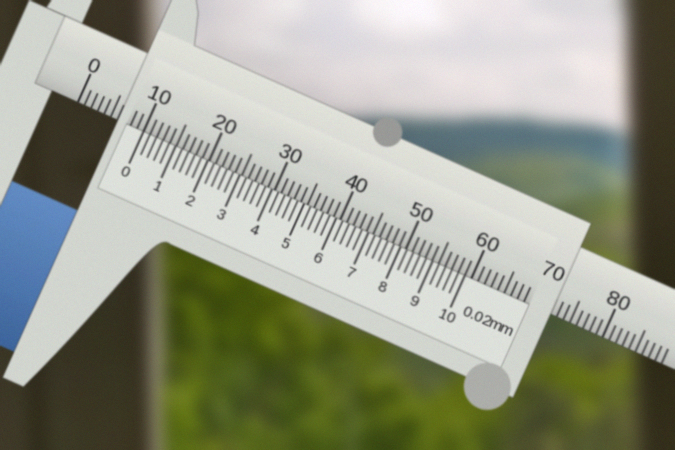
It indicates 10.0; mm
